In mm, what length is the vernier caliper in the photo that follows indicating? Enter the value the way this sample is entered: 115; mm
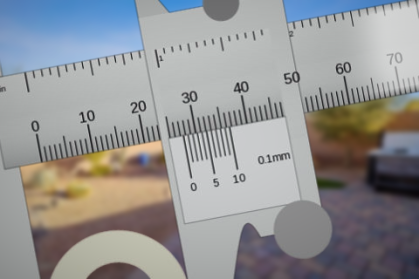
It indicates 27.6; mm
